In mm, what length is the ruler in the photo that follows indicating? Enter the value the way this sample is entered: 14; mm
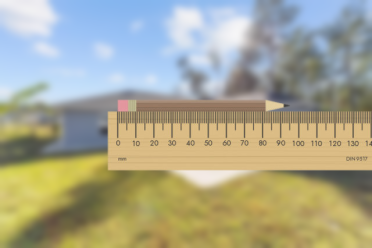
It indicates 95; mm
